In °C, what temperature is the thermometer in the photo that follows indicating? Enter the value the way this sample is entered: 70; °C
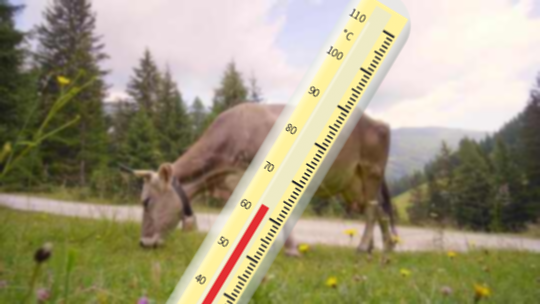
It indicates 62; °C
